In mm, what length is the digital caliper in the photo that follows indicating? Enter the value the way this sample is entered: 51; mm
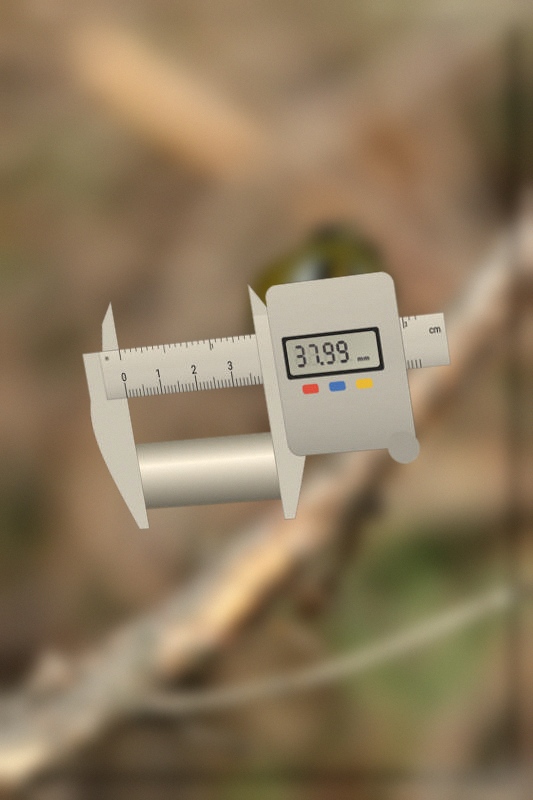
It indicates 37.99; mm
